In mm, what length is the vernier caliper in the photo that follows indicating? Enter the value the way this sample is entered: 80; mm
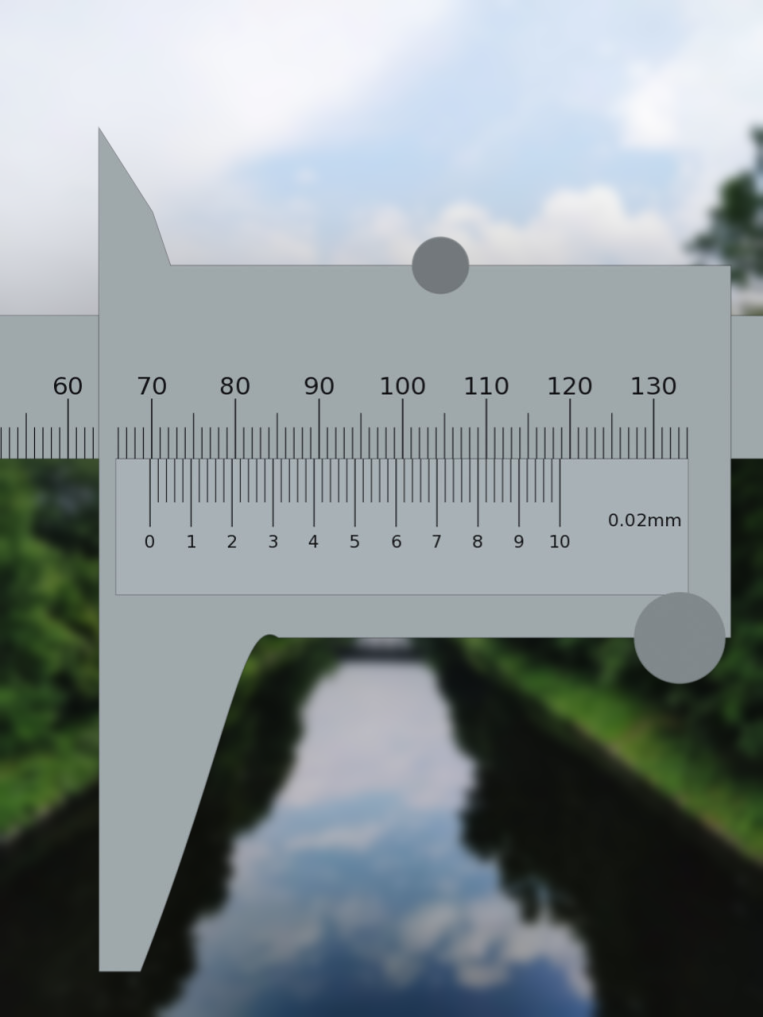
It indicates 69.8; mm
